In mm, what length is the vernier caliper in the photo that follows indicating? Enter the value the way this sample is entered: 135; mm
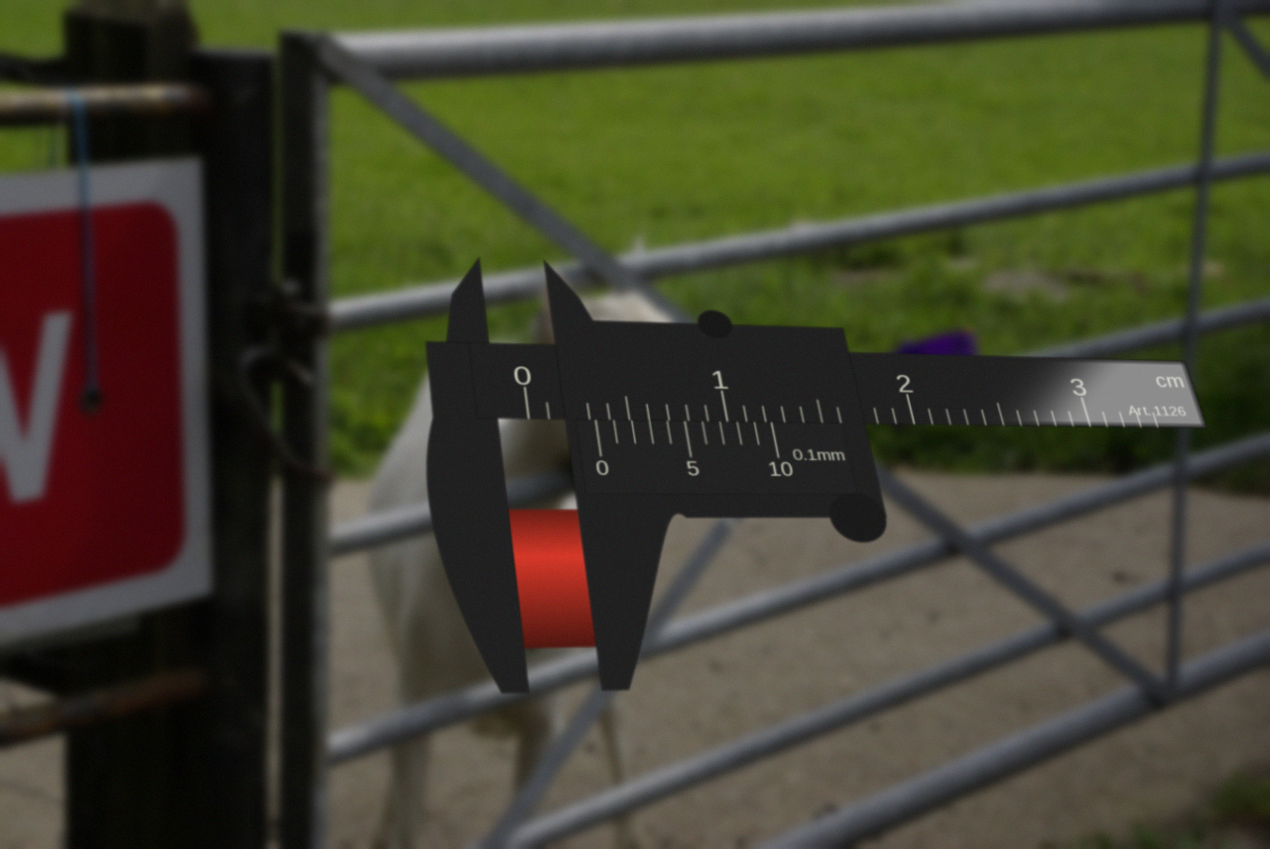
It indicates 3.3; mm
